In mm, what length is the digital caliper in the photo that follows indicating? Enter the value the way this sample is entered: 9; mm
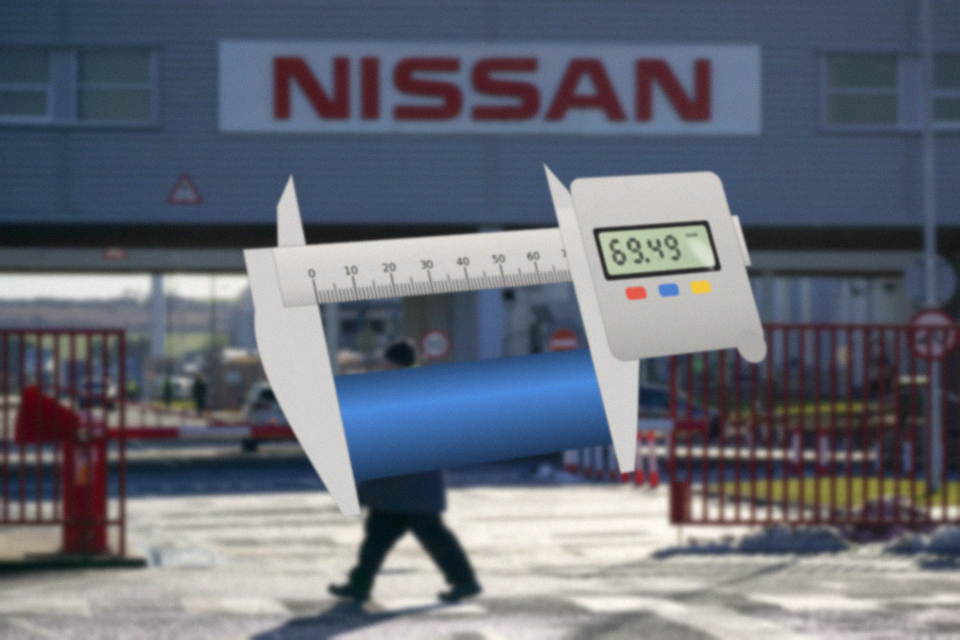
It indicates 69.49; mm
